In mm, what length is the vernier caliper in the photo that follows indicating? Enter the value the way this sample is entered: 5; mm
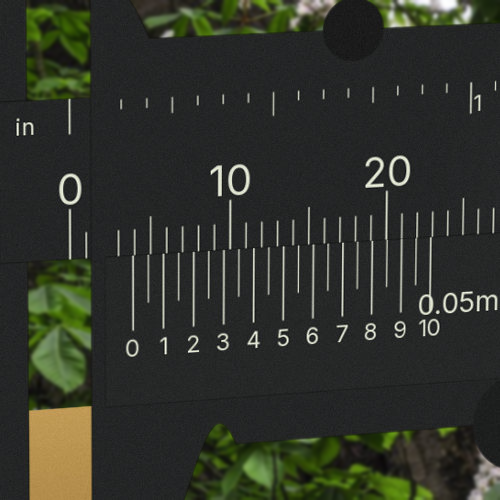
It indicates 3.9; mm
